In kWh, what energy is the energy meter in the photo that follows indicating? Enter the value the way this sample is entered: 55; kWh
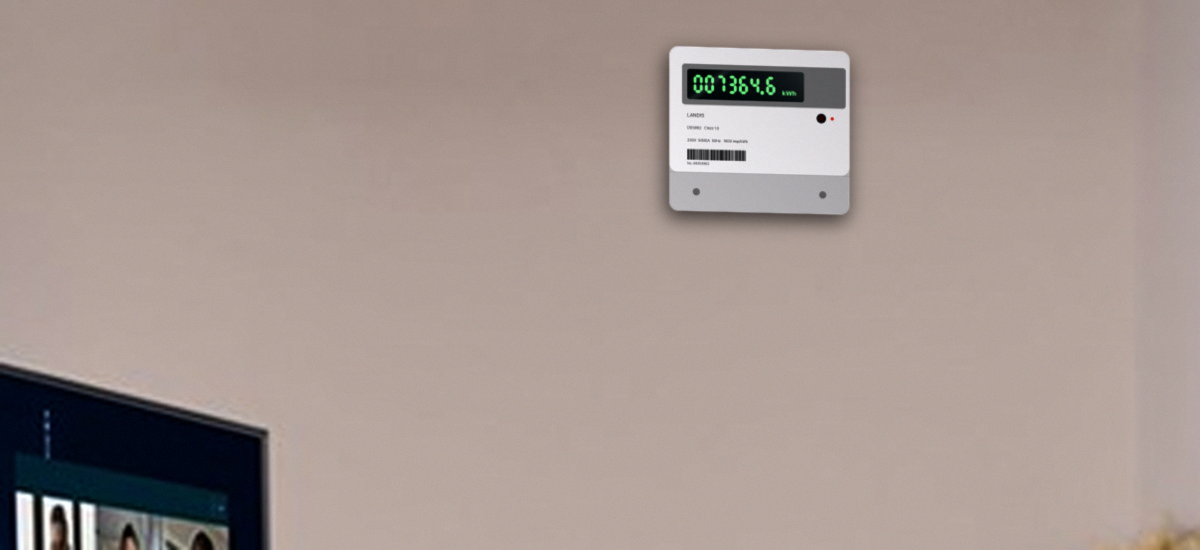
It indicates 7364.6; kWh
